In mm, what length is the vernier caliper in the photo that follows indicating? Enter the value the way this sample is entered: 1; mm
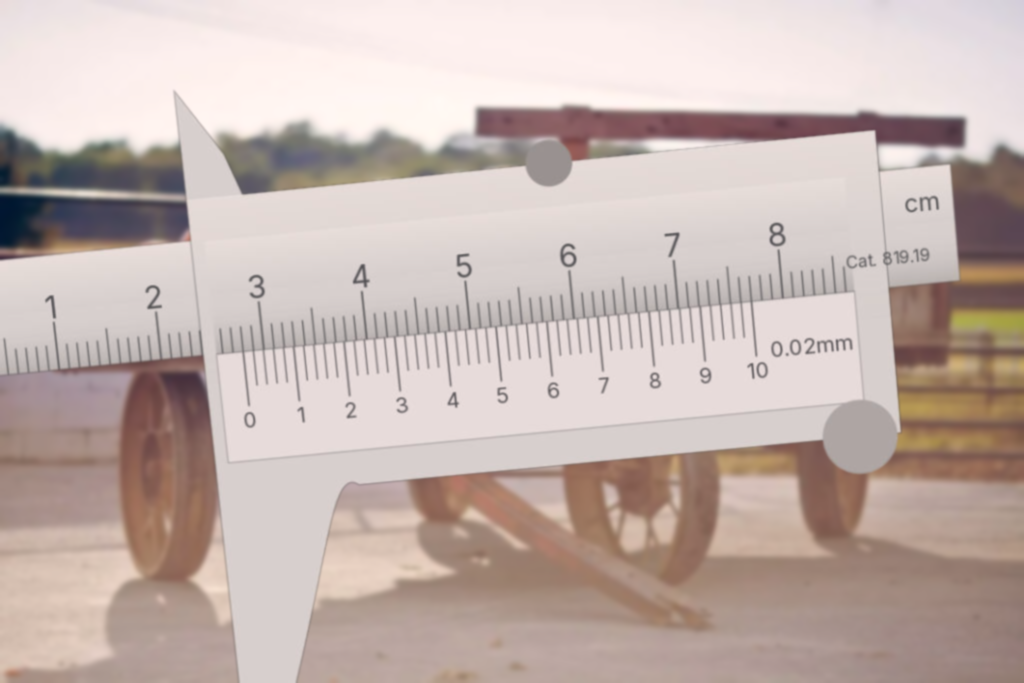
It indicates 28.0; mm
